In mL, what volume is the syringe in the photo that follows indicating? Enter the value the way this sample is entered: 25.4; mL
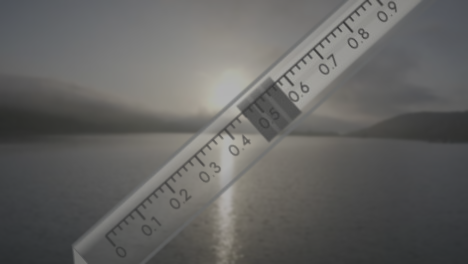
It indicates 0.46; mL
